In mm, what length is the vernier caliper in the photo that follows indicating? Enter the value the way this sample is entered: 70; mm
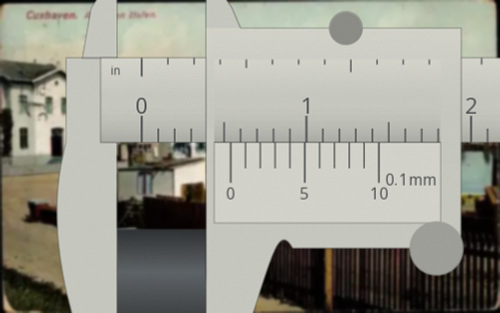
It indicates 5.4; mm
